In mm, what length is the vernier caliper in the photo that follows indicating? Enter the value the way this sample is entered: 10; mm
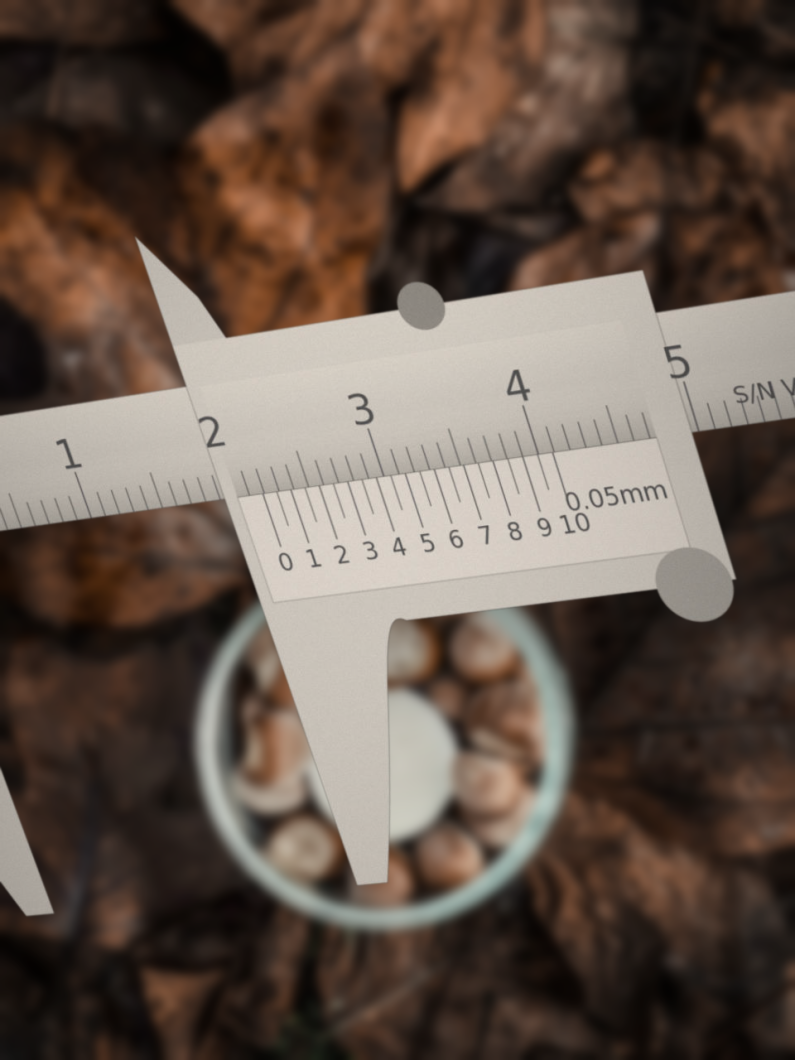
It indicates 21.9; mm
